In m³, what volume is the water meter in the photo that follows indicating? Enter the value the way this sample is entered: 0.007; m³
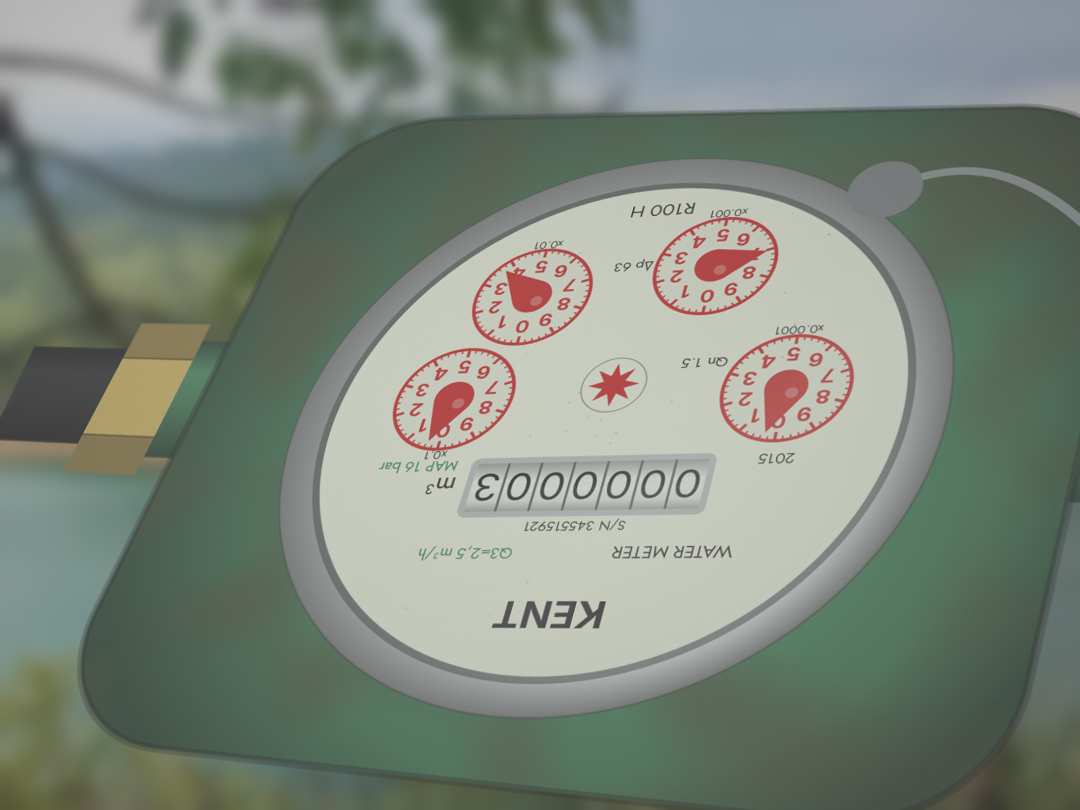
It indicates 3.0370; m³
